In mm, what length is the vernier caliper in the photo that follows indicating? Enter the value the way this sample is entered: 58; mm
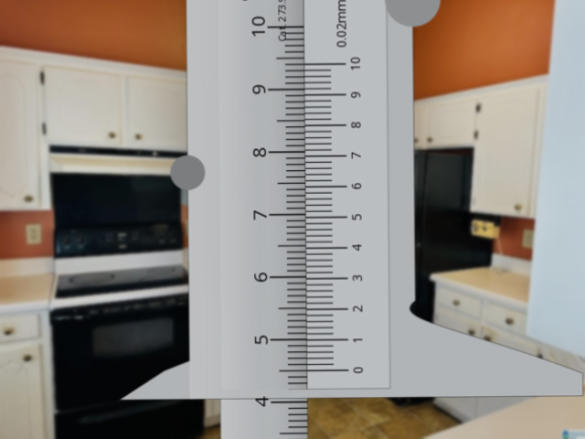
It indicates 45.0; mm
